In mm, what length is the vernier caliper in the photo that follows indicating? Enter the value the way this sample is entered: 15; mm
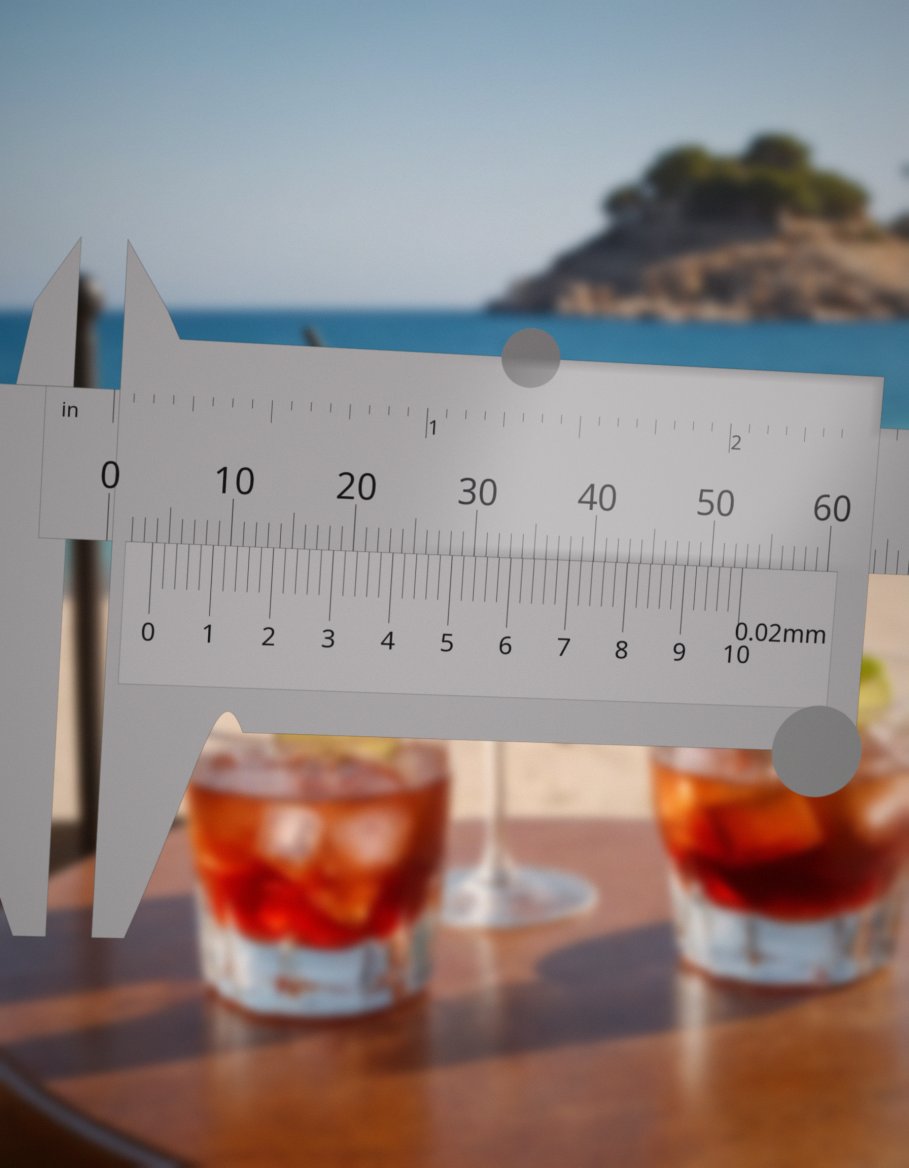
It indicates 3.7; mm
